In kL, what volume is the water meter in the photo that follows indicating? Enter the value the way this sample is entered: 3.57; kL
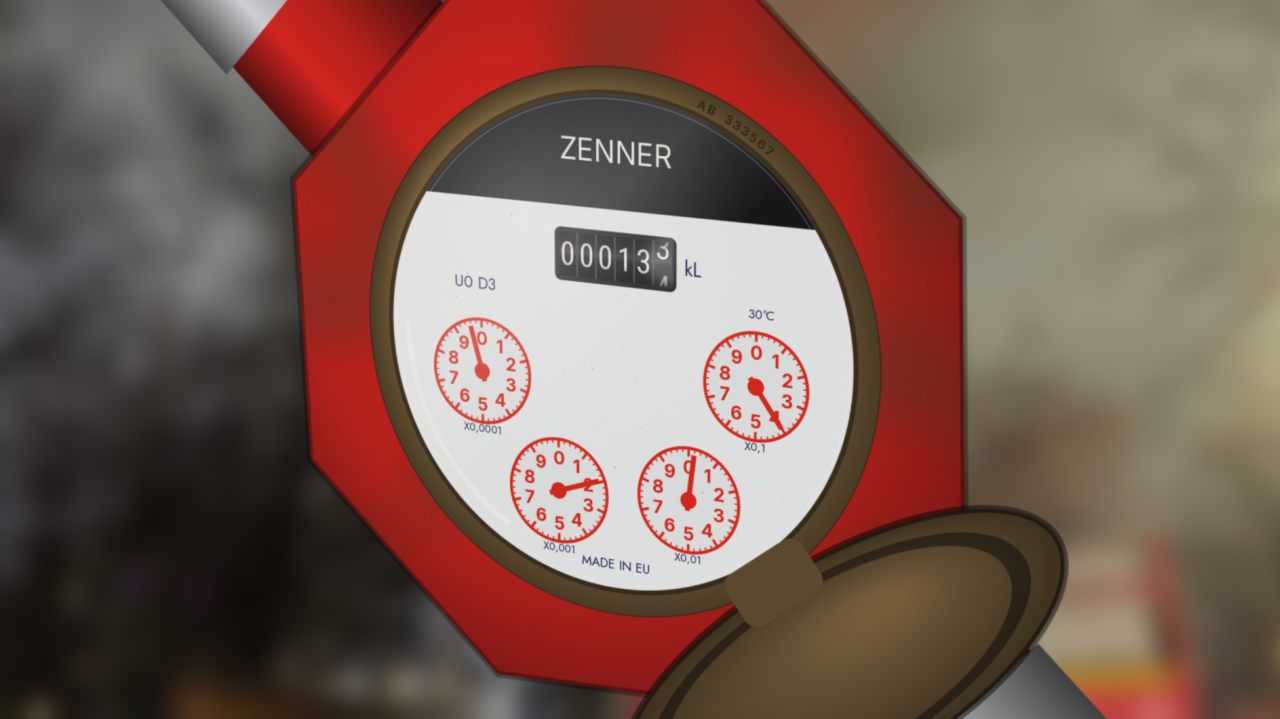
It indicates 133.4019; kL
